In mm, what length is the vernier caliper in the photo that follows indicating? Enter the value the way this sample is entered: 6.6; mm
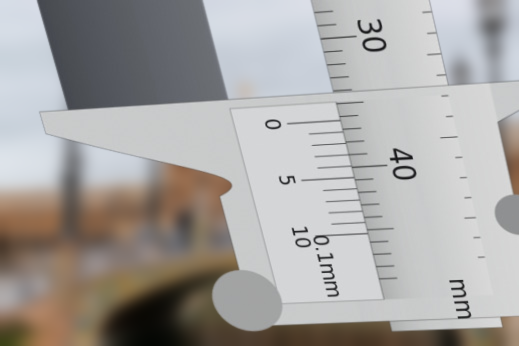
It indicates 36.3; mm
